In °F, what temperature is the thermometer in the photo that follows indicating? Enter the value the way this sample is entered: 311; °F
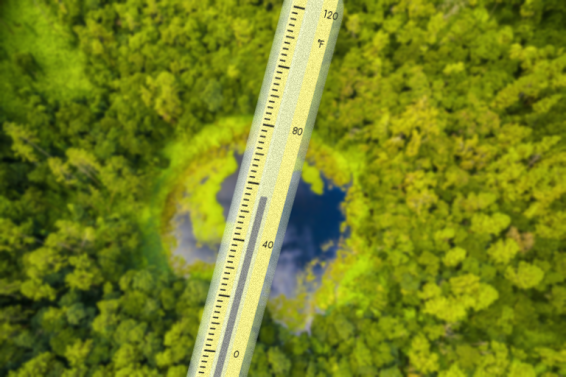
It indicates 56; °F
